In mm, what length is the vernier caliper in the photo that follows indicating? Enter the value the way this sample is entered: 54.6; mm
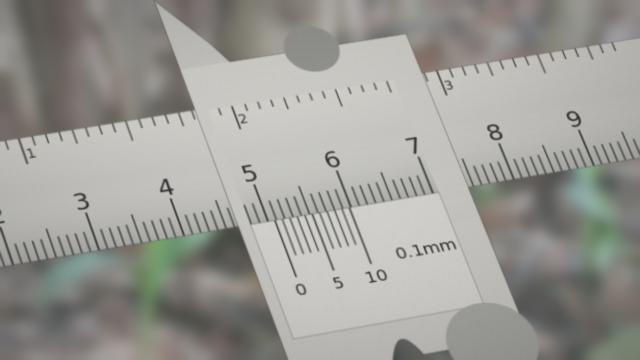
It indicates 50.8; mm
